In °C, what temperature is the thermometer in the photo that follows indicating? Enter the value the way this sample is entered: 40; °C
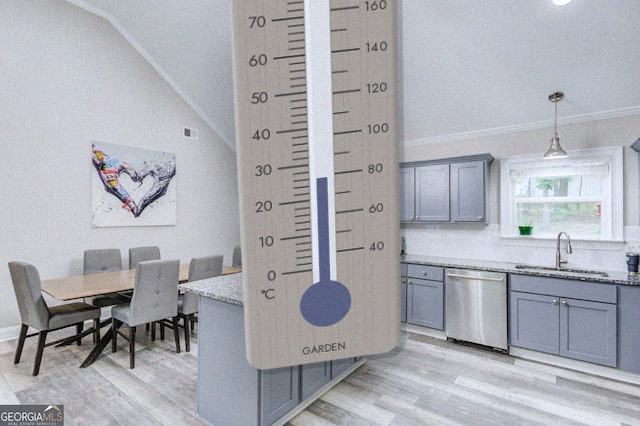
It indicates 26; °C
